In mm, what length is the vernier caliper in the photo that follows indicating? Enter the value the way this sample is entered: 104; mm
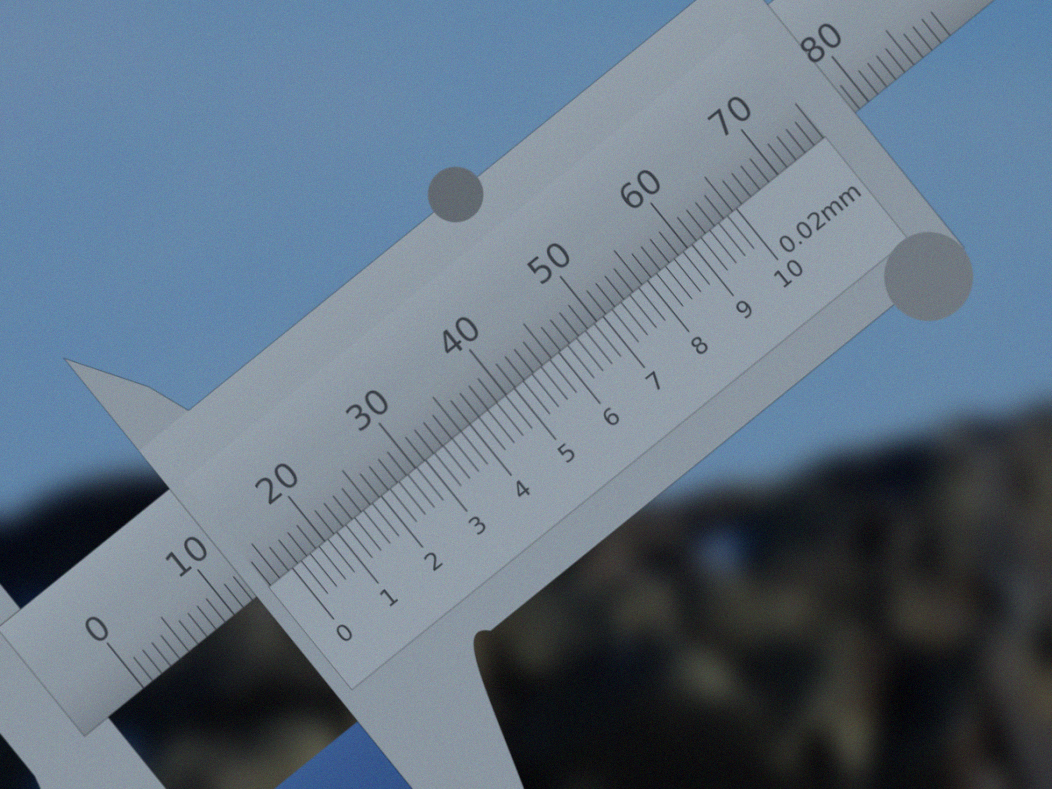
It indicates 16.4; mm
